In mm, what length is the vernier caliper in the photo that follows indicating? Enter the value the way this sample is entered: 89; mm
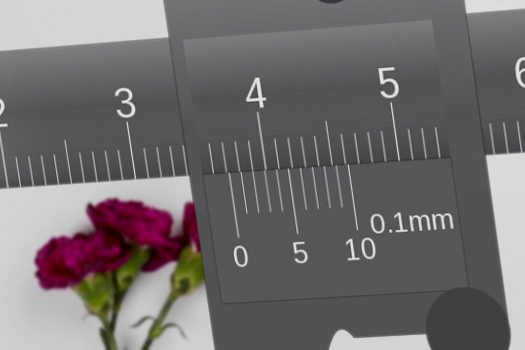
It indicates 37.2; mm
